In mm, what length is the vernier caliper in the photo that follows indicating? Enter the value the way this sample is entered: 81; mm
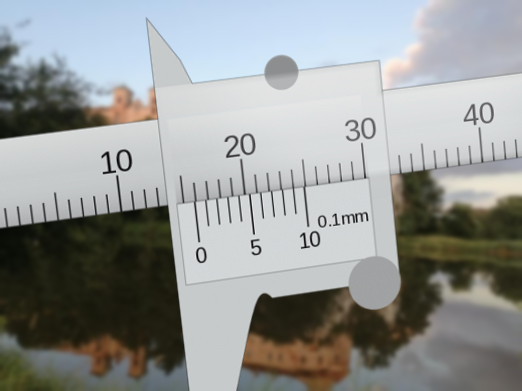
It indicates 15.9; mm
